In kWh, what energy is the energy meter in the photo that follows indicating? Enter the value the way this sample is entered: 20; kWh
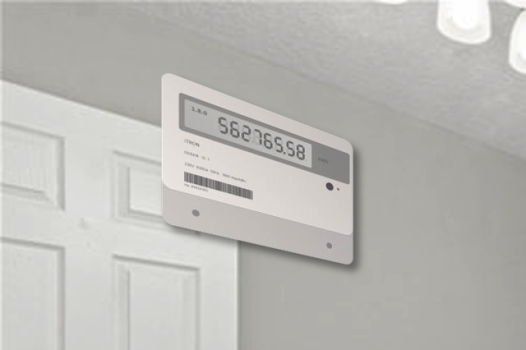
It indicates 562765.58; kWh
